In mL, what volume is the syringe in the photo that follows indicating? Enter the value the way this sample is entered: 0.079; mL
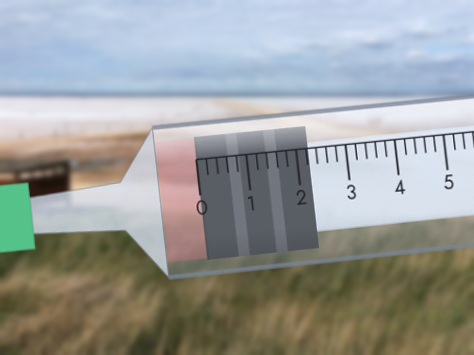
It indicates 0; mL
